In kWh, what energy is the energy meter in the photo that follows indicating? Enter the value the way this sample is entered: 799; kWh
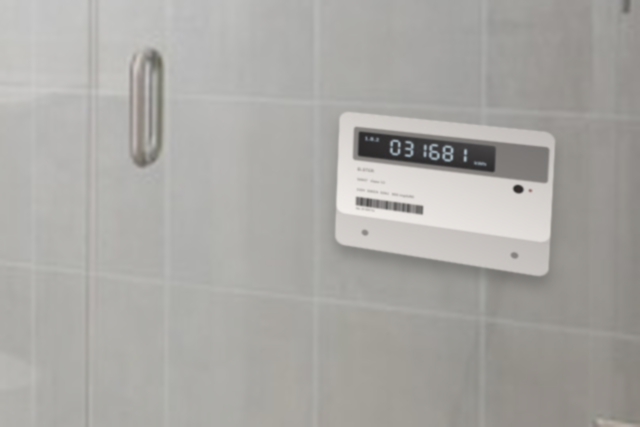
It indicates 31681; kWh
